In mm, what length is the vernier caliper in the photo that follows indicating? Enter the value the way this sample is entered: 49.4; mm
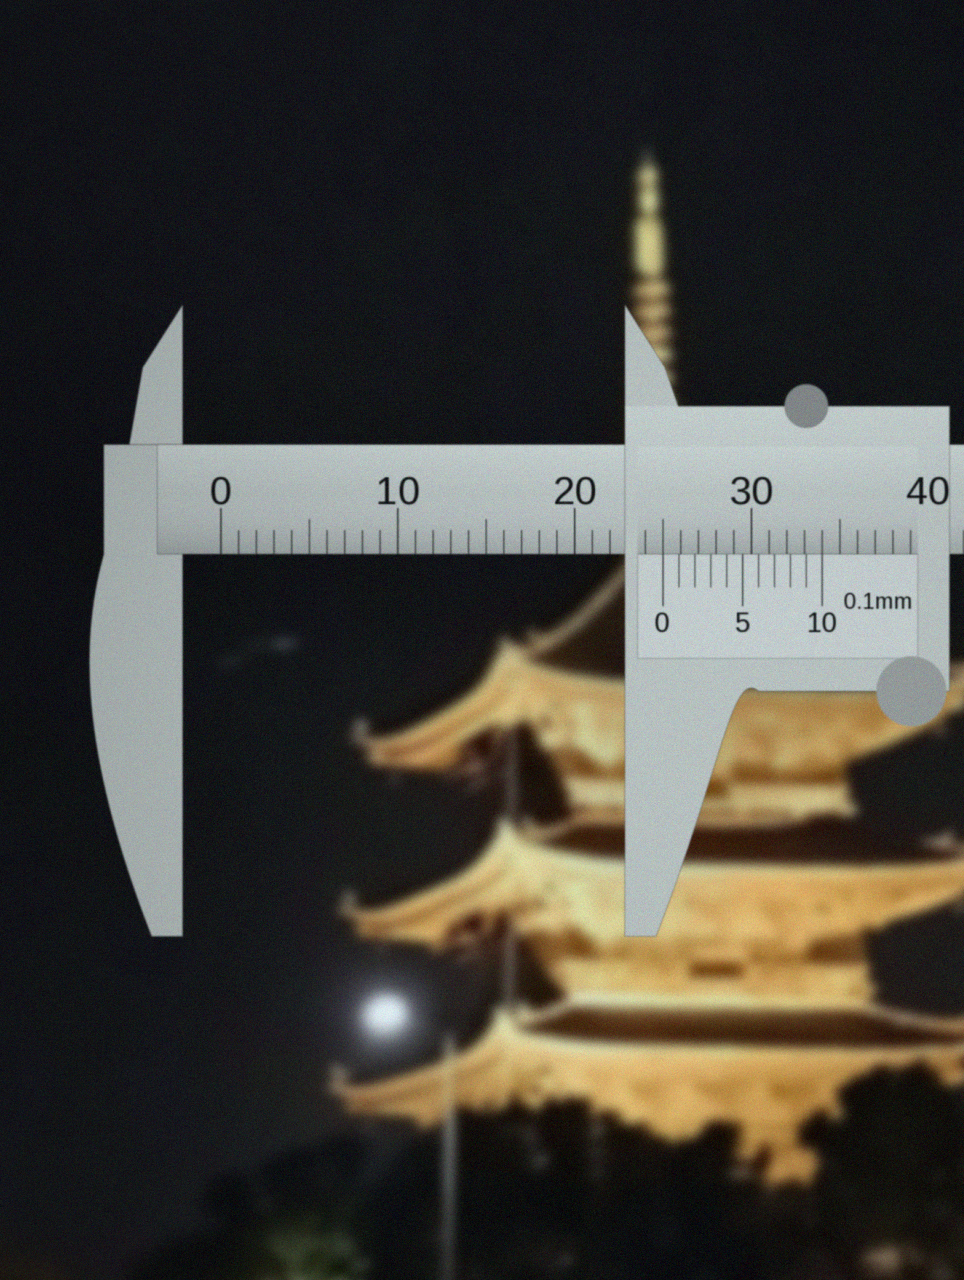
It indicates 25.0; mm
